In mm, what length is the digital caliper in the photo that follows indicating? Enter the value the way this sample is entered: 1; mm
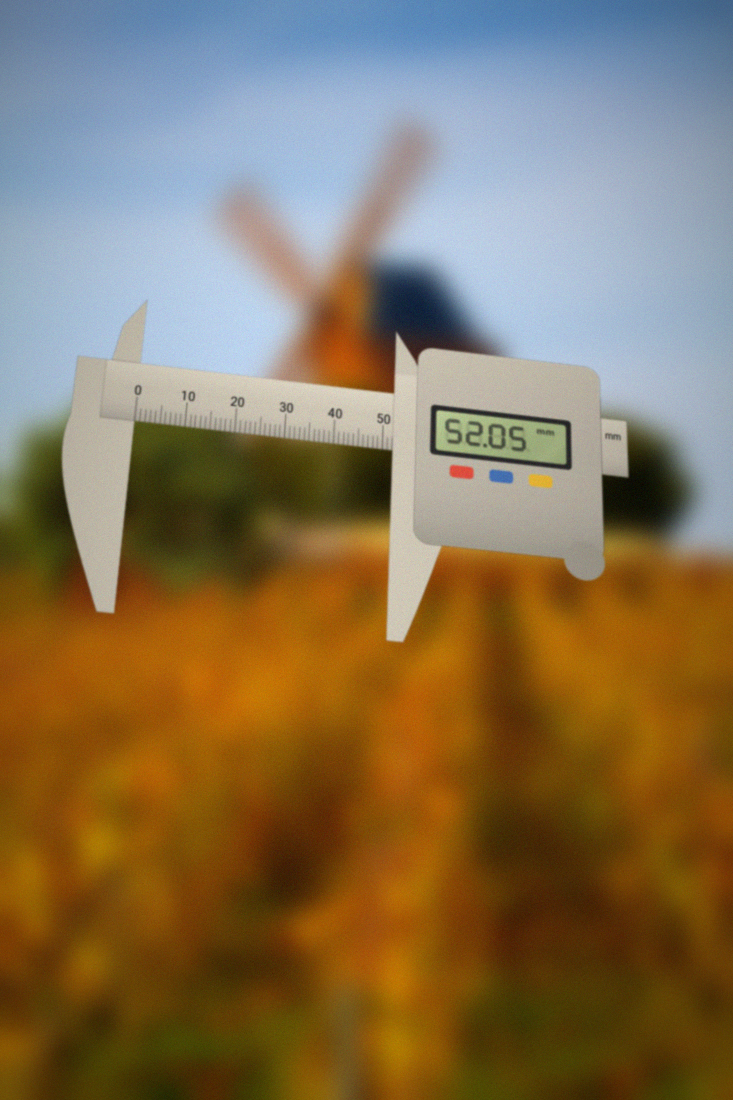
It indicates 52.05; mm
